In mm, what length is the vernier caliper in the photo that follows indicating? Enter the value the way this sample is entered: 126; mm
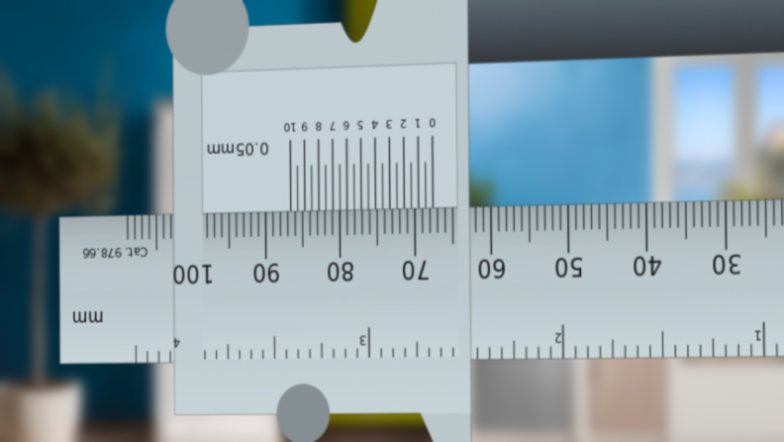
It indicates 67.6; mm
